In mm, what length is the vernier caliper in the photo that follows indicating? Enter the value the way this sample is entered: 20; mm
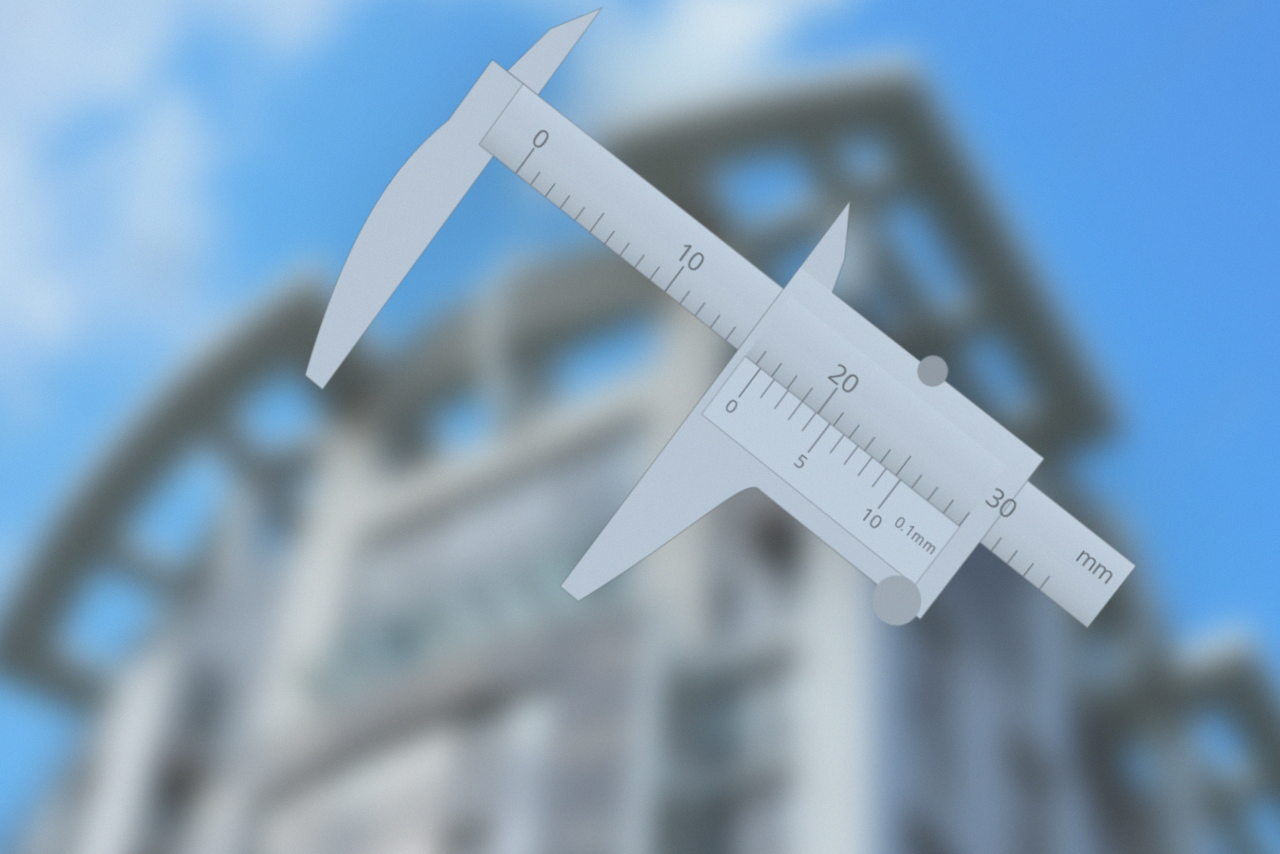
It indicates 16.3; mm
